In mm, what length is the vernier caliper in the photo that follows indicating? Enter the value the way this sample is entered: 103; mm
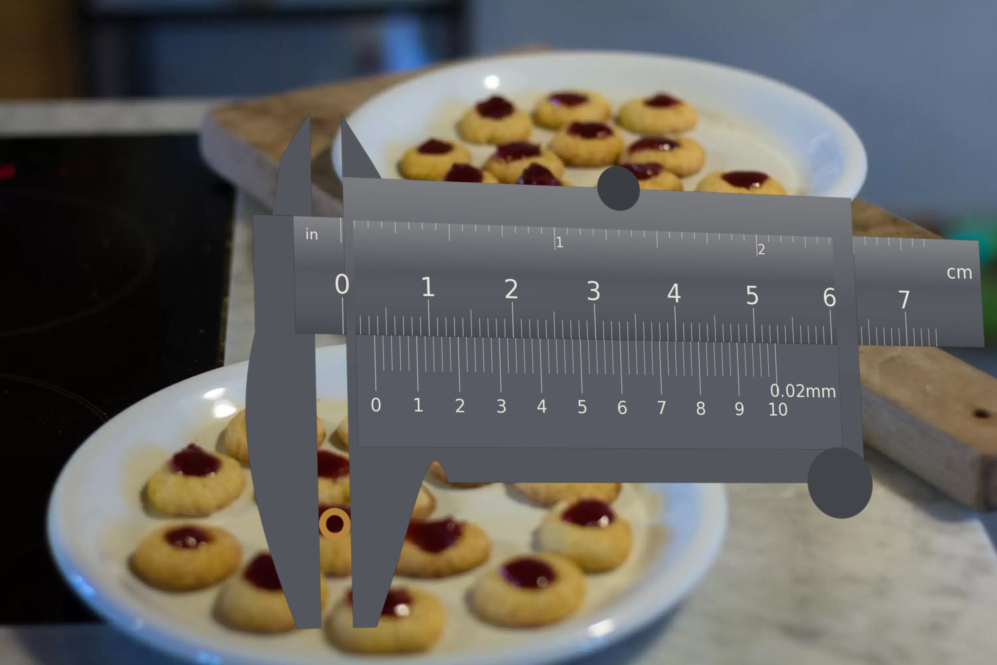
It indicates 3.6; mm
